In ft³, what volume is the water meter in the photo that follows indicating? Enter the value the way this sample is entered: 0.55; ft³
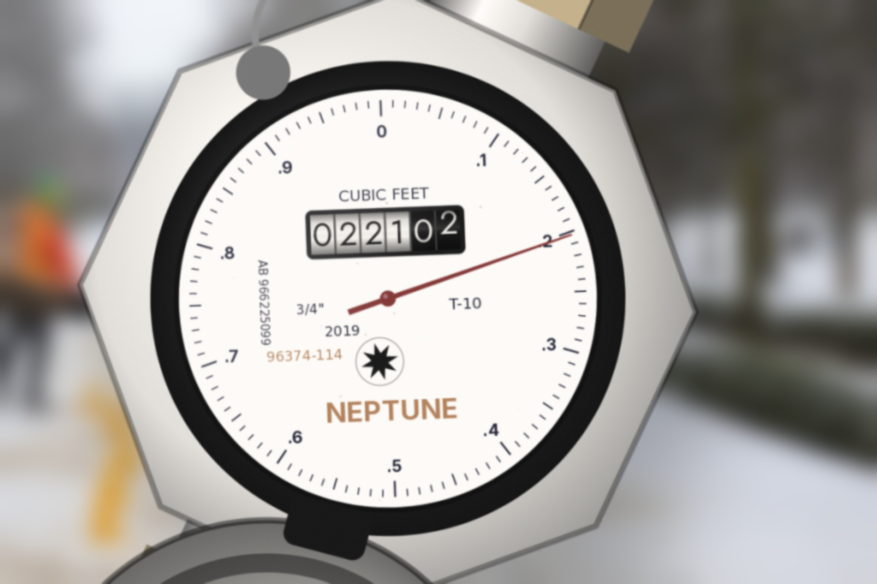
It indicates 22102.20; ft³
